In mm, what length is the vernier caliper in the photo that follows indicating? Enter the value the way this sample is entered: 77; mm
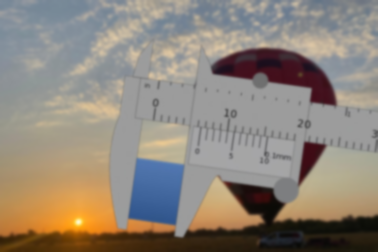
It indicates 6.4; mm
